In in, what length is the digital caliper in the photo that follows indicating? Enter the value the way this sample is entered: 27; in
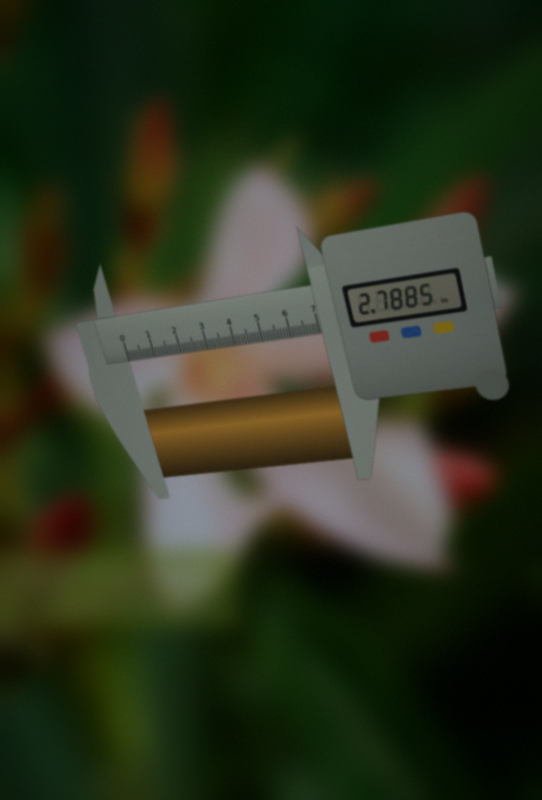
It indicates 2.7885; in
